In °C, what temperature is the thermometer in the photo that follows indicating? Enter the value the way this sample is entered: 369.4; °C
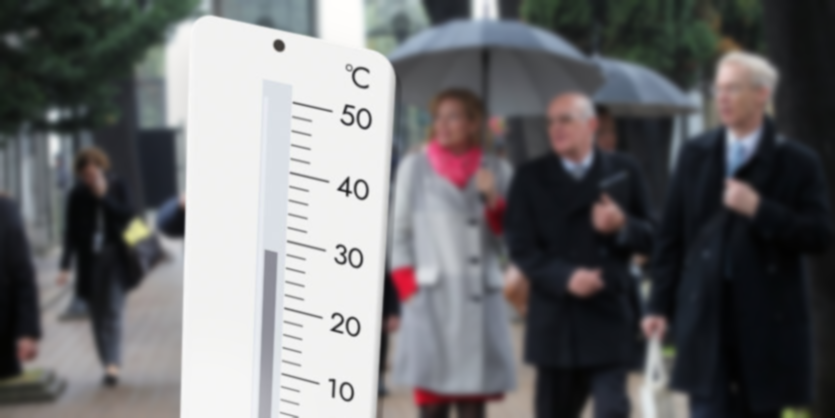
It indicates 28; °C
